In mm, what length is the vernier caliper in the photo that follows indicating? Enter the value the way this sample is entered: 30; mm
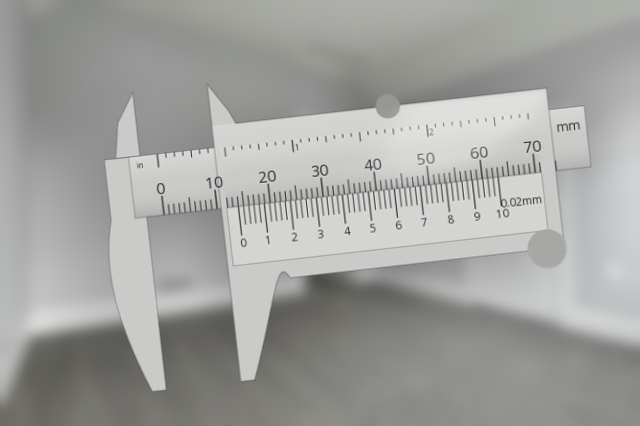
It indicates 14.0; mm
